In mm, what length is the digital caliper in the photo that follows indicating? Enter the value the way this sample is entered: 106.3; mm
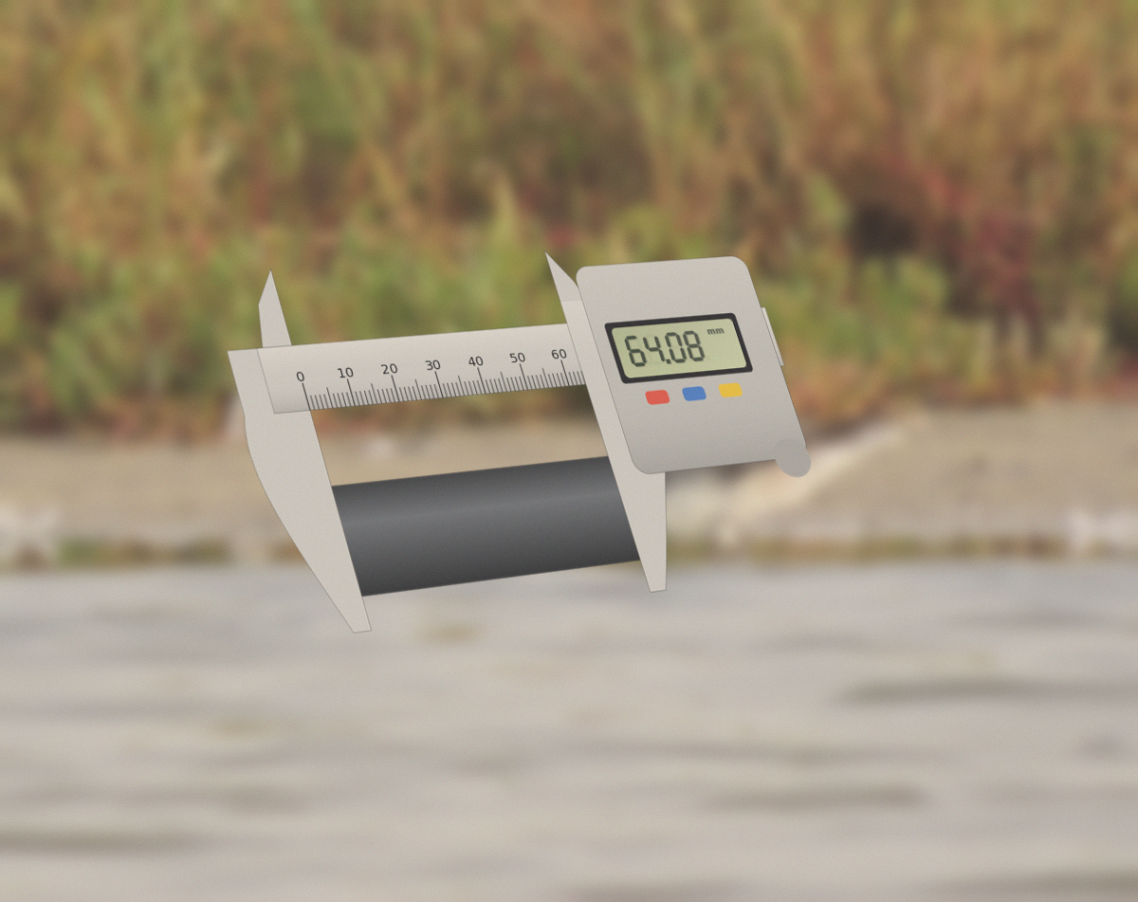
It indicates 64.08; mm
